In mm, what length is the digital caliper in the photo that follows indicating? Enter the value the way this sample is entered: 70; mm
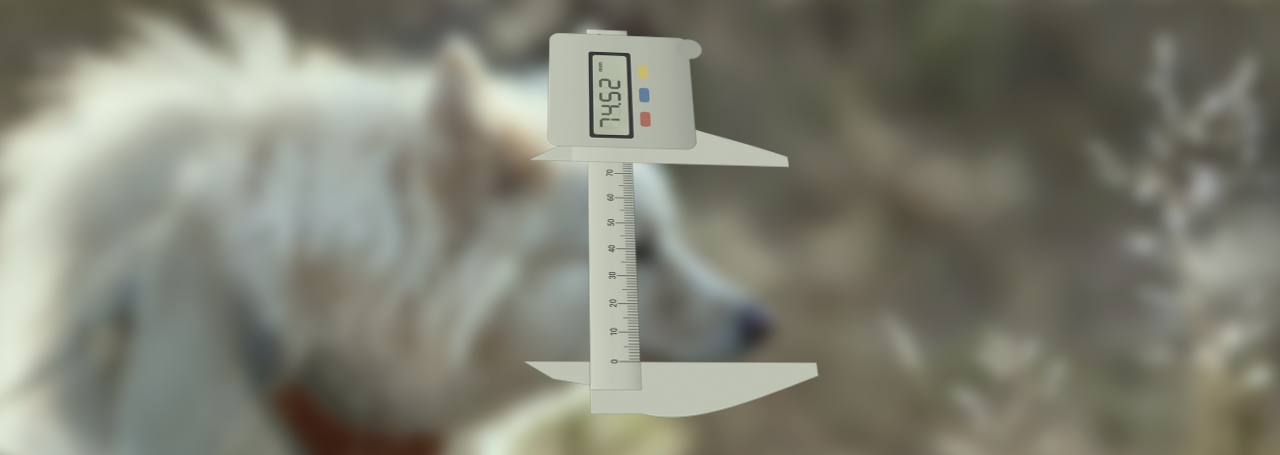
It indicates 74.52; mm
